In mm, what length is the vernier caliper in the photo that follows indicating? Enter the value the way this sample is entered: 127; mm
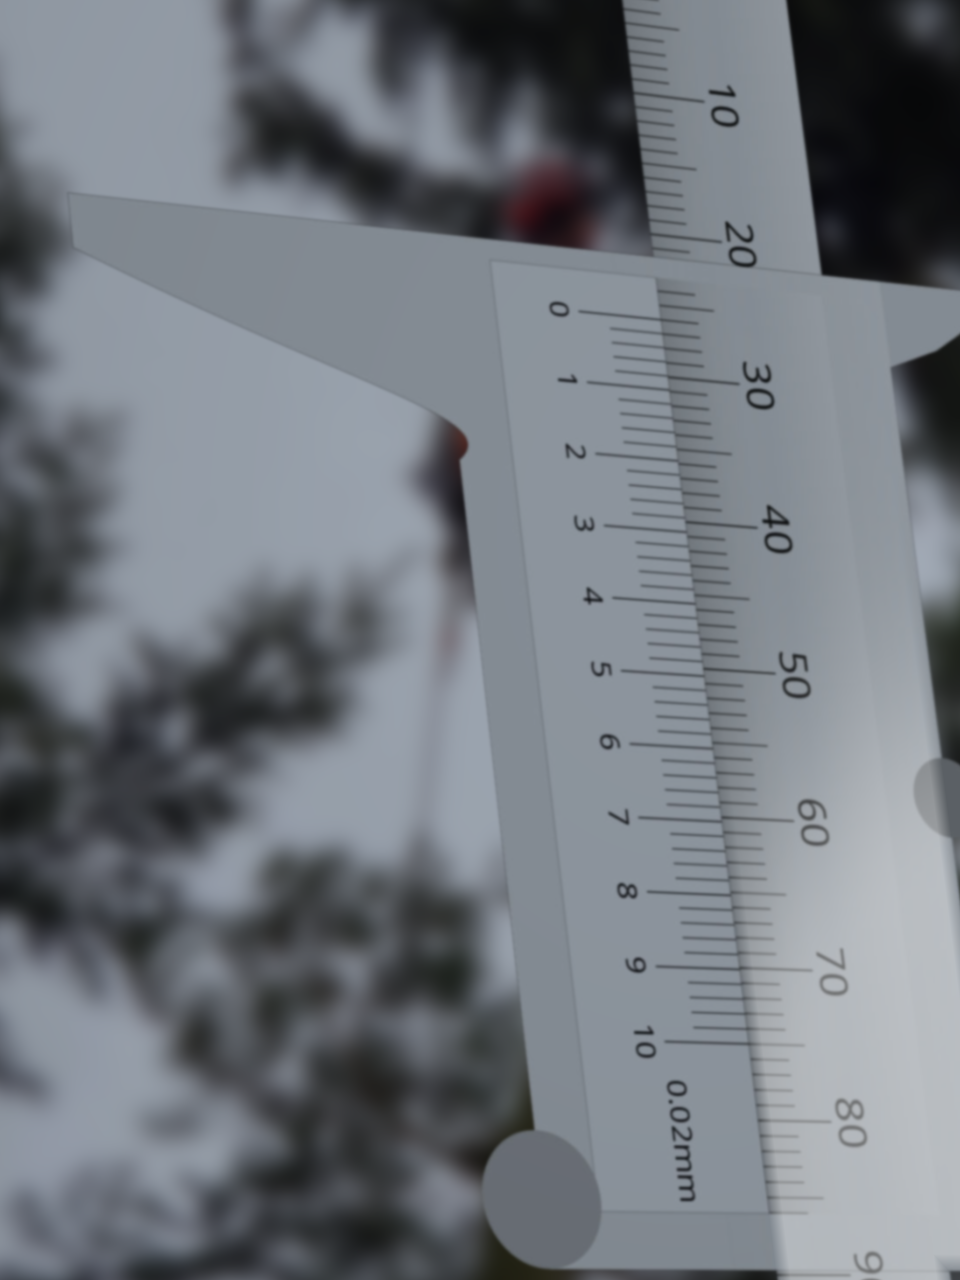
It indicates 26.0; mm
